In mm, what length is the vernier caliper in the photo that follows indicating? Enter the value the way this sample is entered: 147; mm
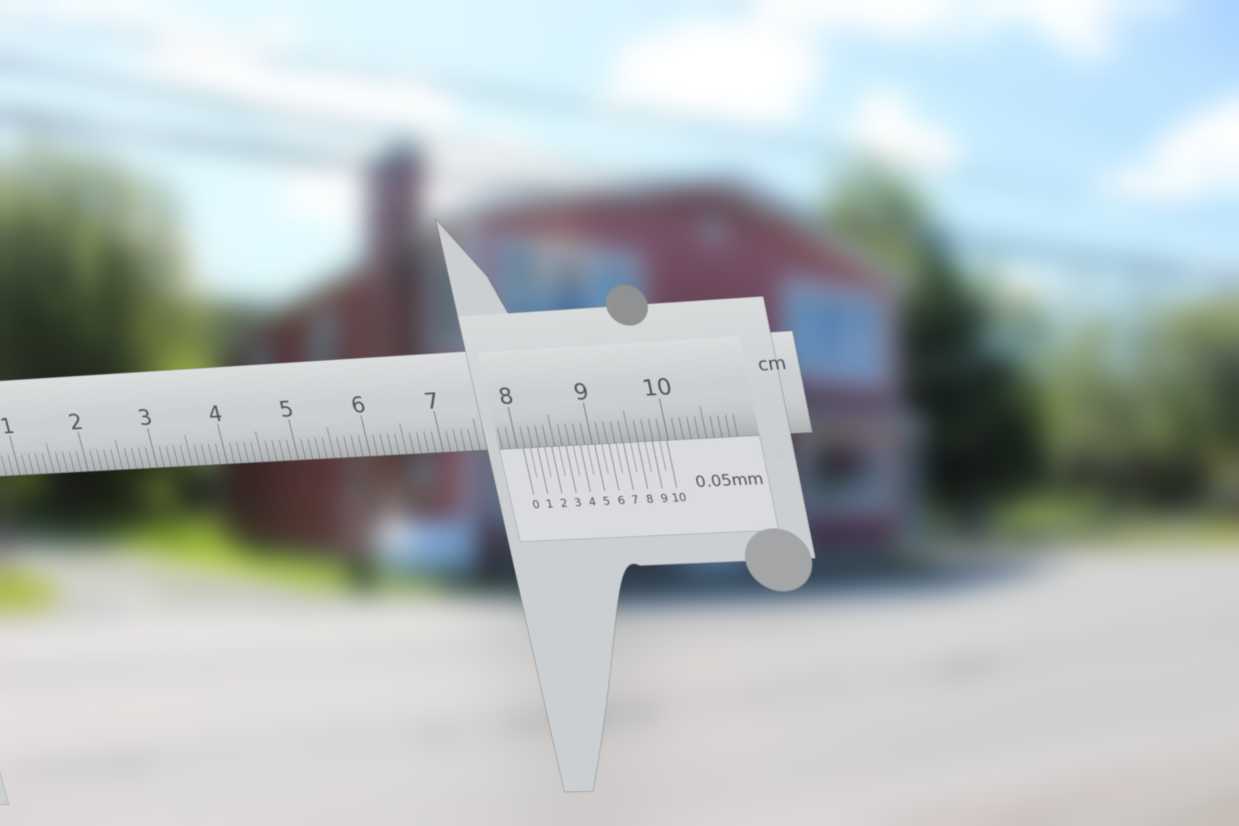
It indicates 80.8; mm
